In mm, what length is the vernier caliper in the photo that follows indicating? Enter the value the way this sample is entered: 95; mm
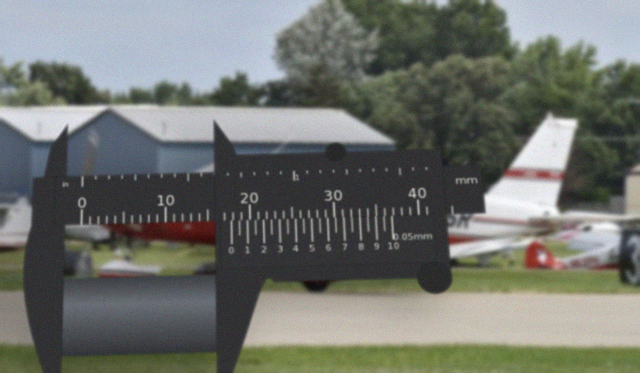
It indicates 17.8; mm
